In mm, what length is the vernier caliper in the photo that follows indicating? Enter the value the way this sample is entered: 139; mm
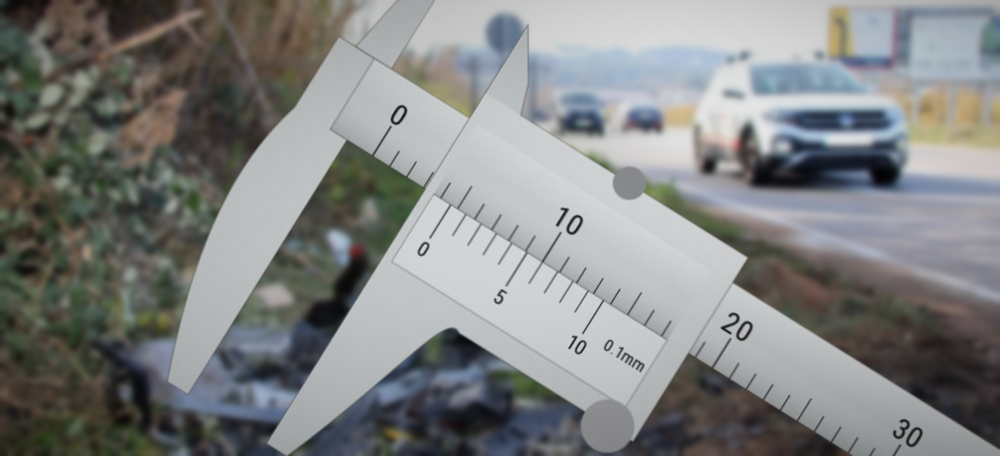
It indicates 4.6; mm
